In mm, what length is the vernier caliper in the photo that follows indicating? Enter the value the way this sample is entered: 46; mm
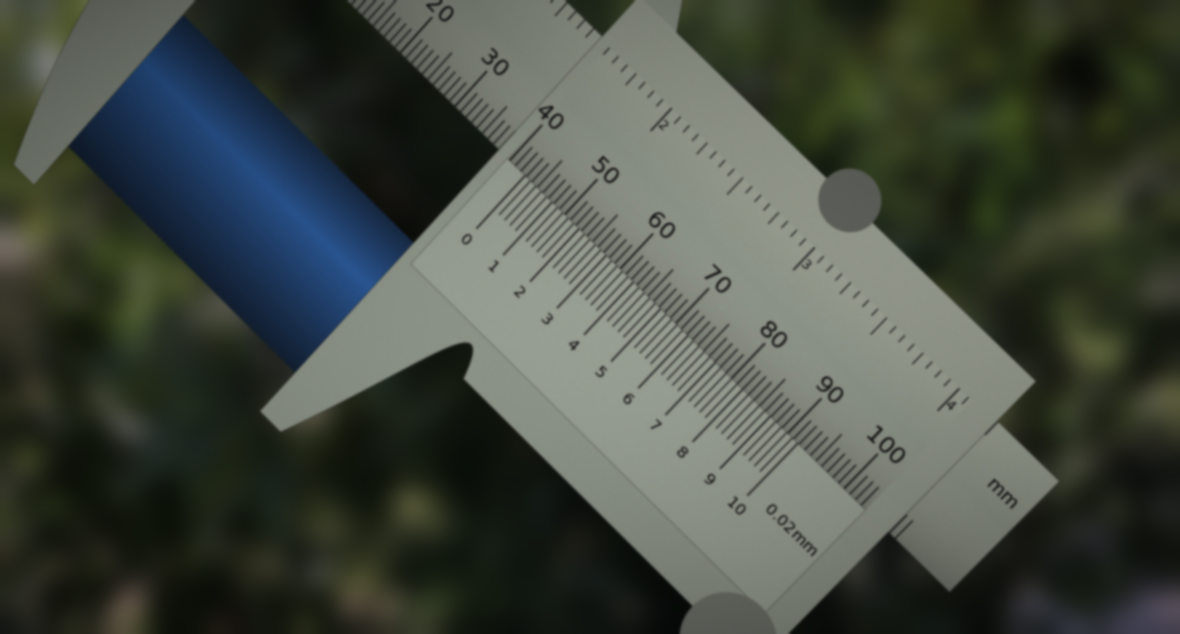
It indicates 42.8; mm
